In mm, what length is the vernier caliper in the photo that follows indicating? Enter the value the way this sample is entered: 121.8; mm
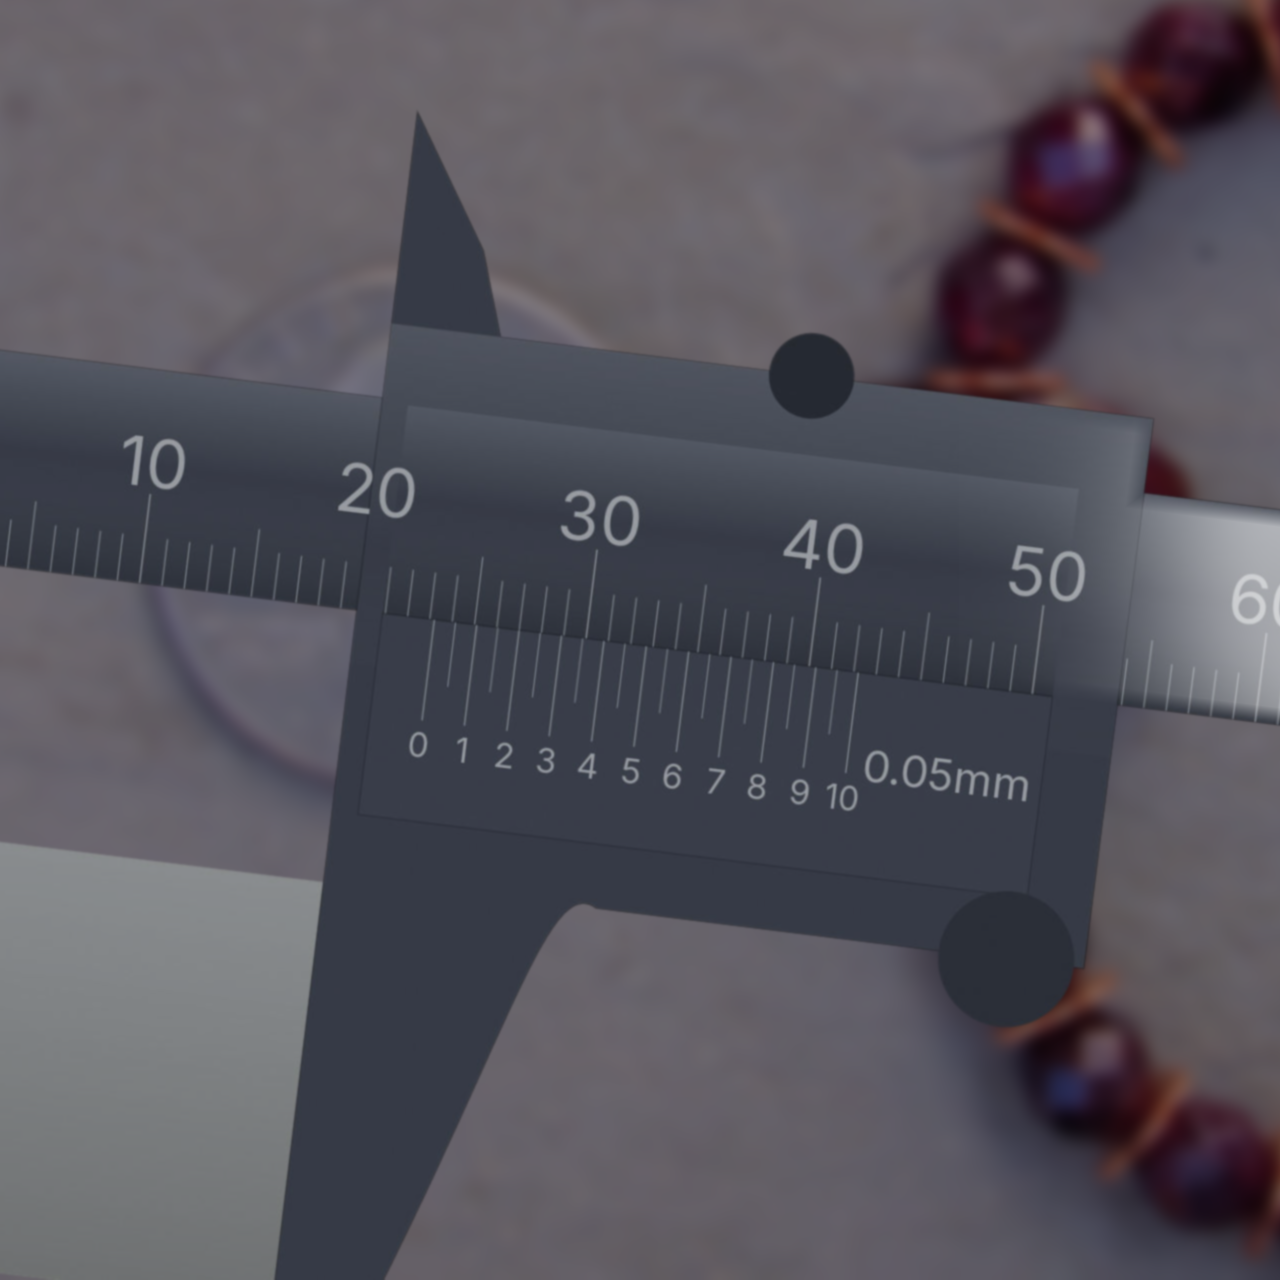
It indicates 23.2; mm
